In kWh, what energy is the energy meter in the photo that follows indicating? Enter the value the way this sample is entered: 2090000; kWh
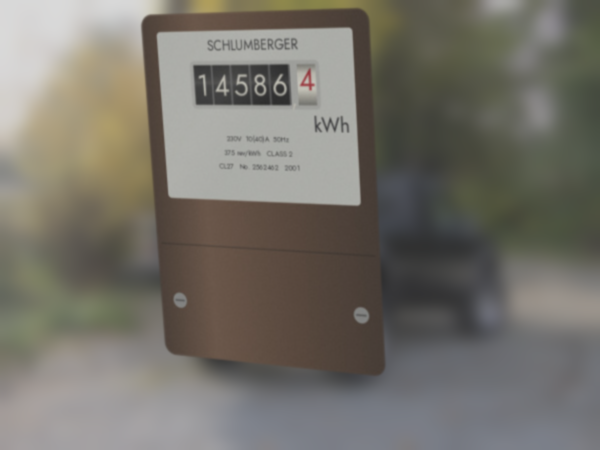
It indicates 14586.4; kWh
